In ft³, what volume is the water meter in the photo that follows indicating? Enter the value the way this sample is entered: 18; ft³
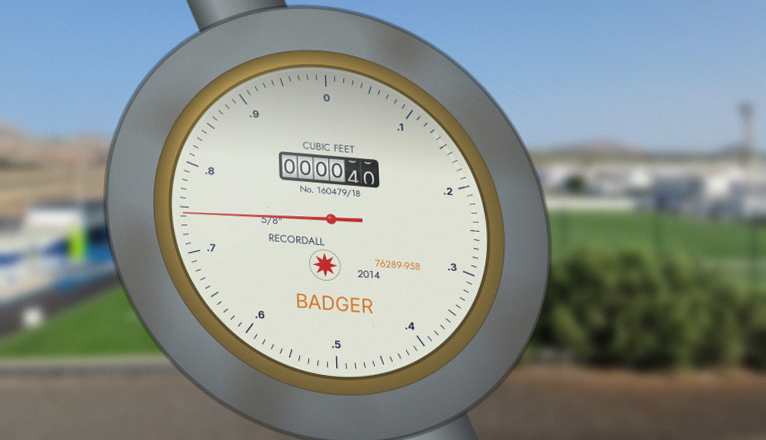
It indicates 39.74; ft³
